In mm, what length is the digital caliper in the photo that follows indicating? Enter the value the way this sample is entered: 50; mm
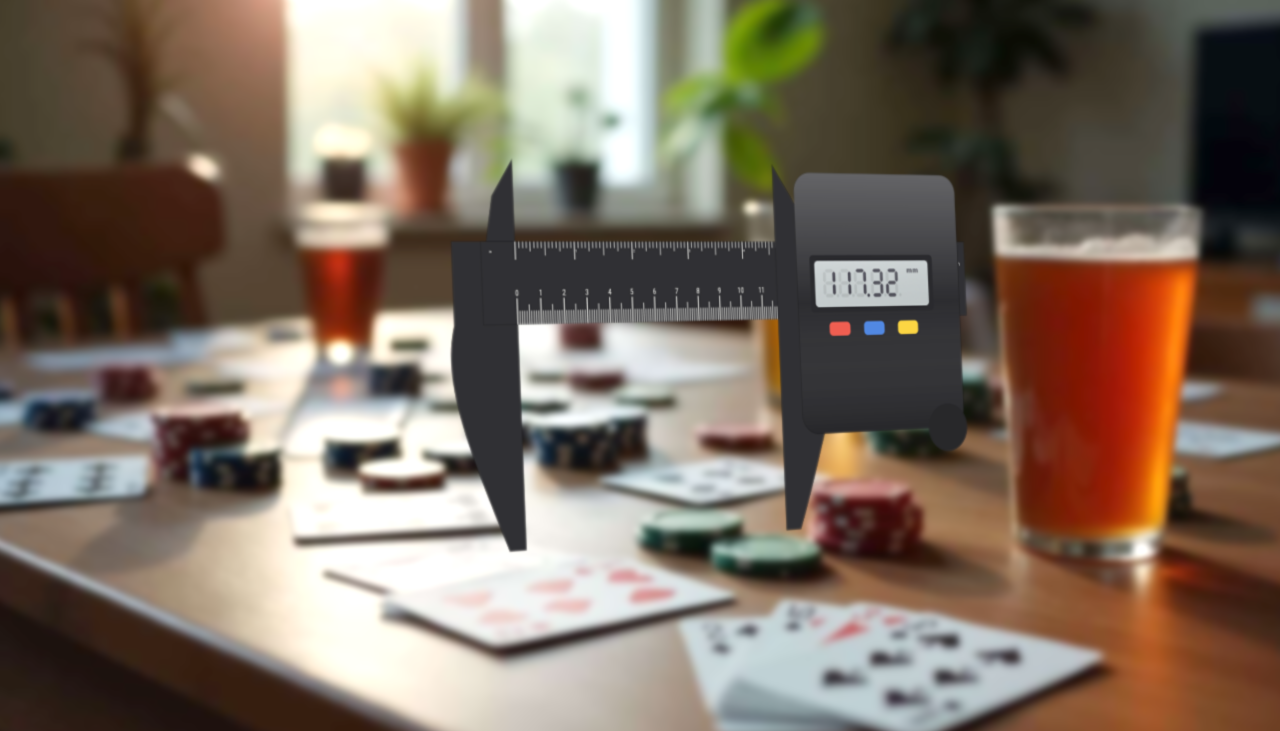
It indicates 117.32; mm
